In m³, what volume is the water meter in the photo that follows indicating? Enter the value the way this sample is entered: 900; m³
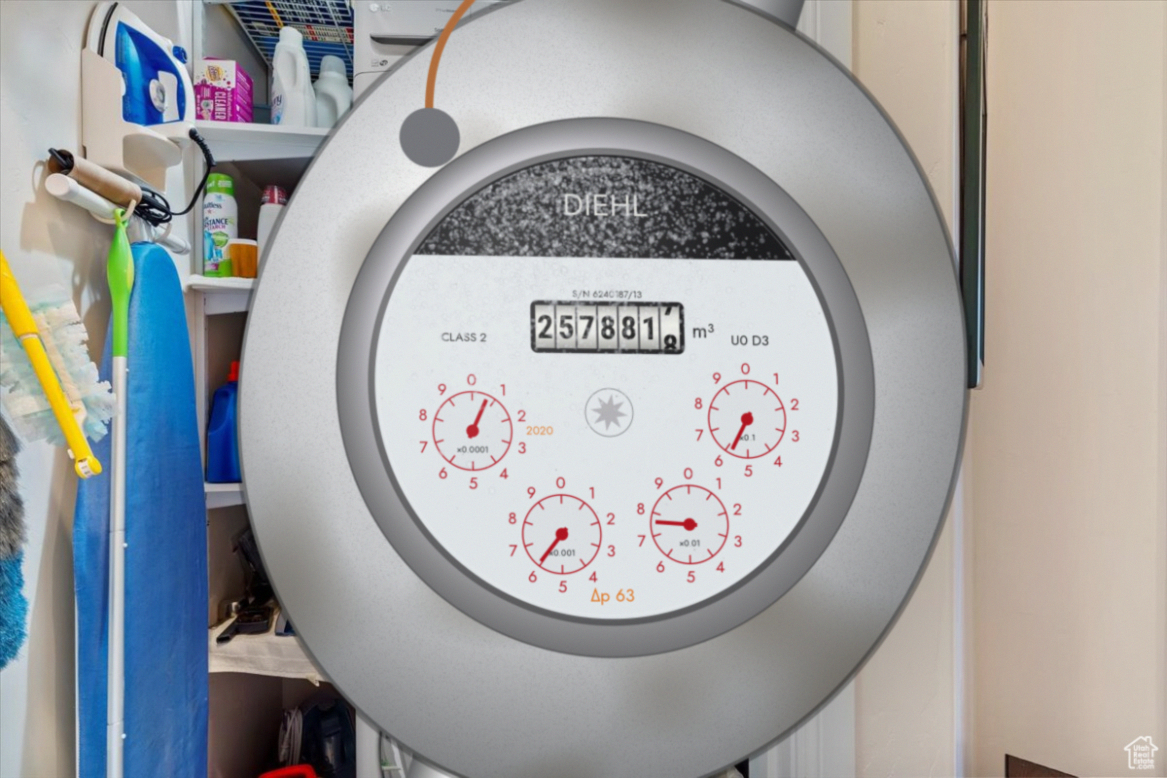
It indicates 2578817.5760; m³
